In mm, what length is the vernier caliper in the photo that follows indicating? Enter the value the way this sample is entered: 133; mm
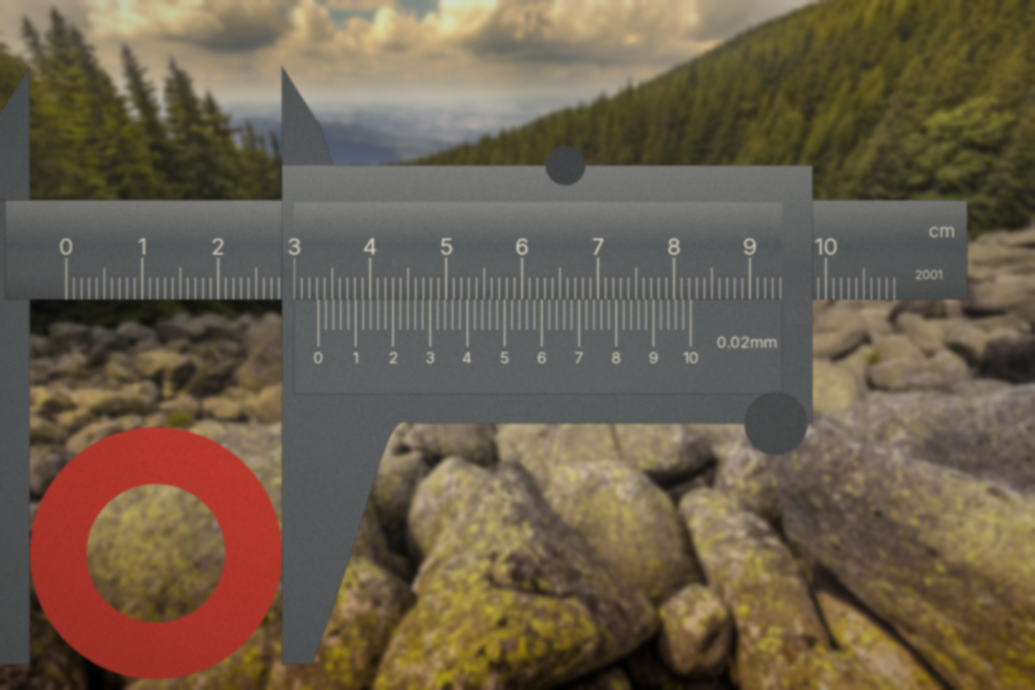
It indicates 33.2; mm
